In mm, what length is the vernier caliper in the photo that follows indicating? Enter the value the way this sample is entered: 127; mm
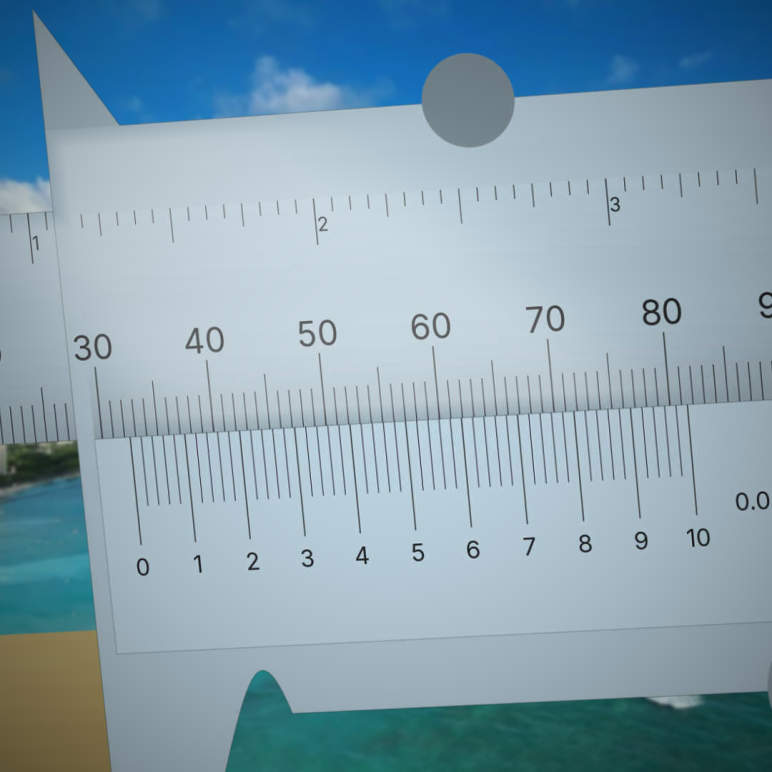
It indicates 32.5; mm
